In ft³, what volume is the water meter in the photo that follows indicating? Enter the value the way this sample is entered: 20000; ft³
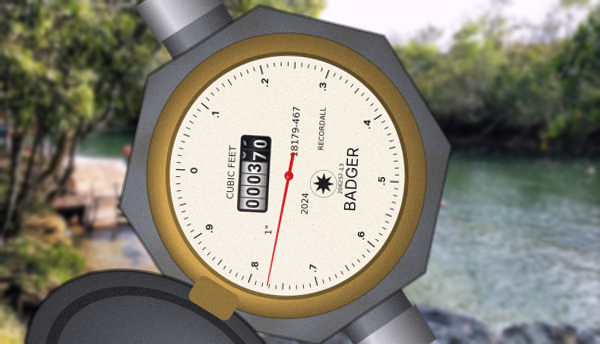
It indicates 369.77; ft³
